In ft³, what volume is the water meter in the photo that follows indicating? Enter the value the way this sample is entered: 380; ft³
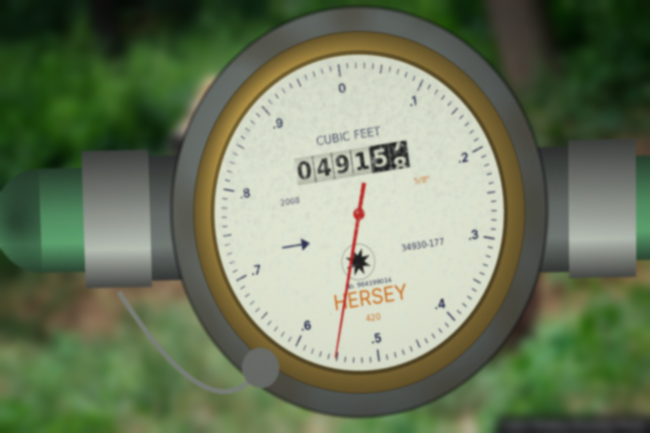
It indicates 49157.55; ft³
